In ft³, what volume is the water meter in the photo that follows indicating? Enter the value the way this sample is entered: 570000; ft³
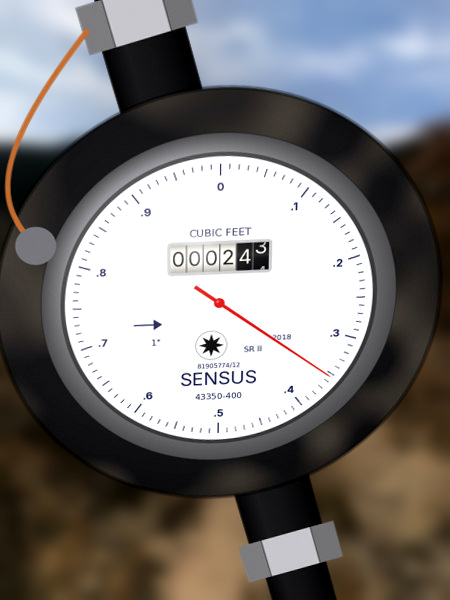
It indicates 243.35; ft³
